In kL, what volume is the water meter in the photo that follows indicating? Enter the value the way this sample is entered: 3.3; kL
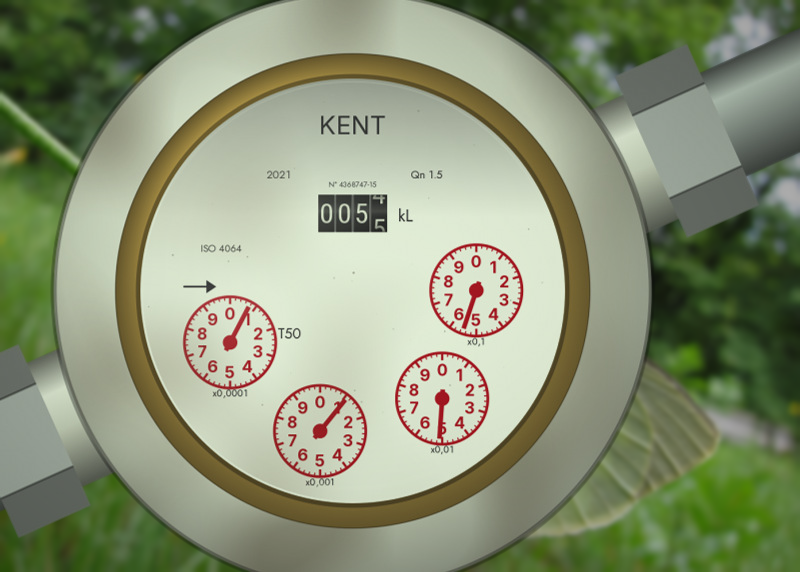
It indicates 54.5510; kL
